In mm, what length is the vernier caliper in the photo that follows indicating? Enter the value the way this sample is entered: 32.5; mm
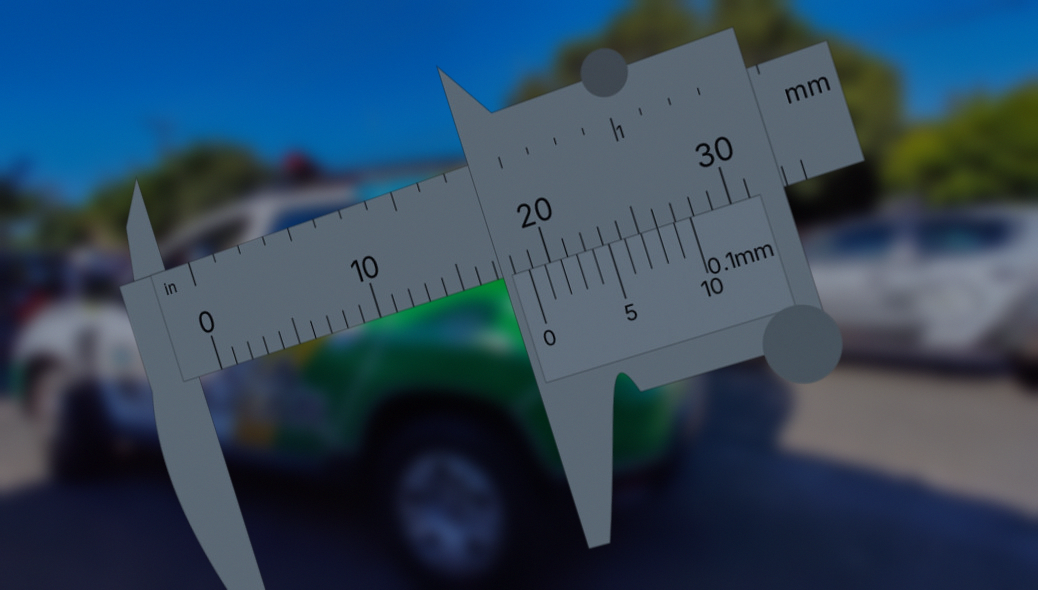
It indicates 18.8; mm
